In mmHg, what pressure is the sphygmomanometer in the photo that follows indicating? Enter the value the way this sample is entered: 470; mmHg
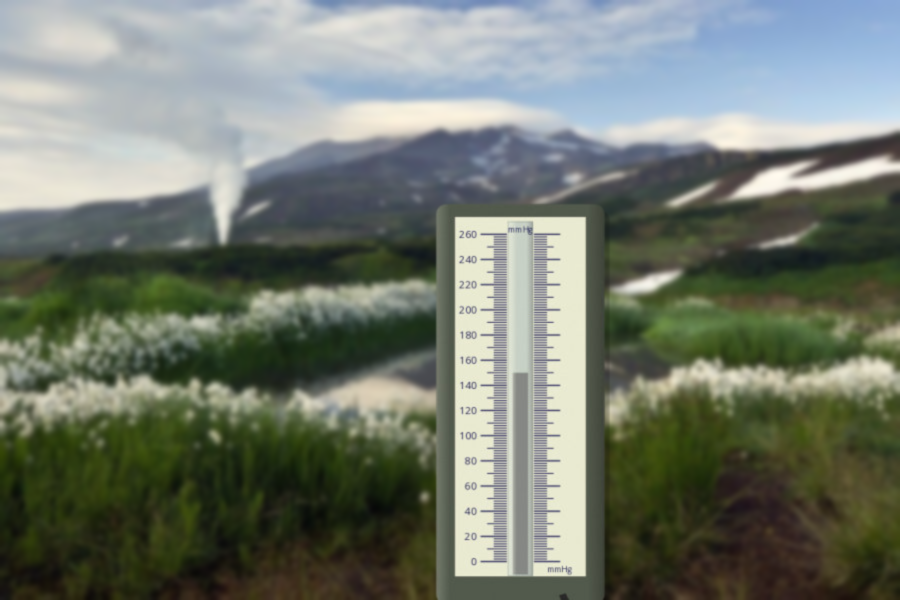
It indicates 150; mmHg
